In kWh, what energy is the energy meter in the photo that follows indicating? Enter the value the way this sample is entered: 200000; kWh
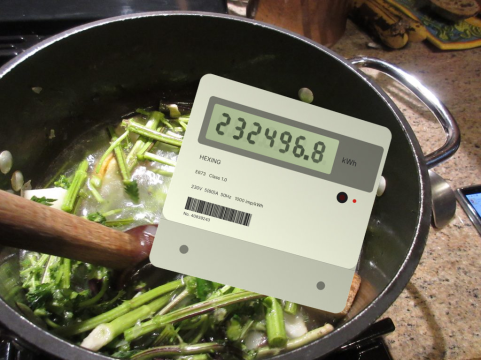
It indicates 232496.8; kWh
